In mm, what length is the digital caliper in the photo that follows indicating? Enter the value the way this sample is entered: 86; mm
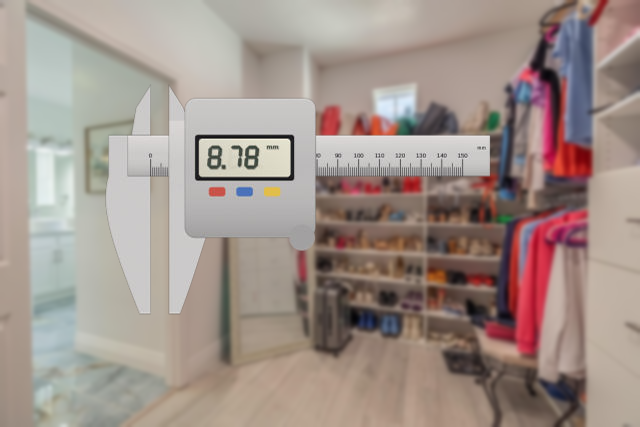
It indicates 8.78; mm
